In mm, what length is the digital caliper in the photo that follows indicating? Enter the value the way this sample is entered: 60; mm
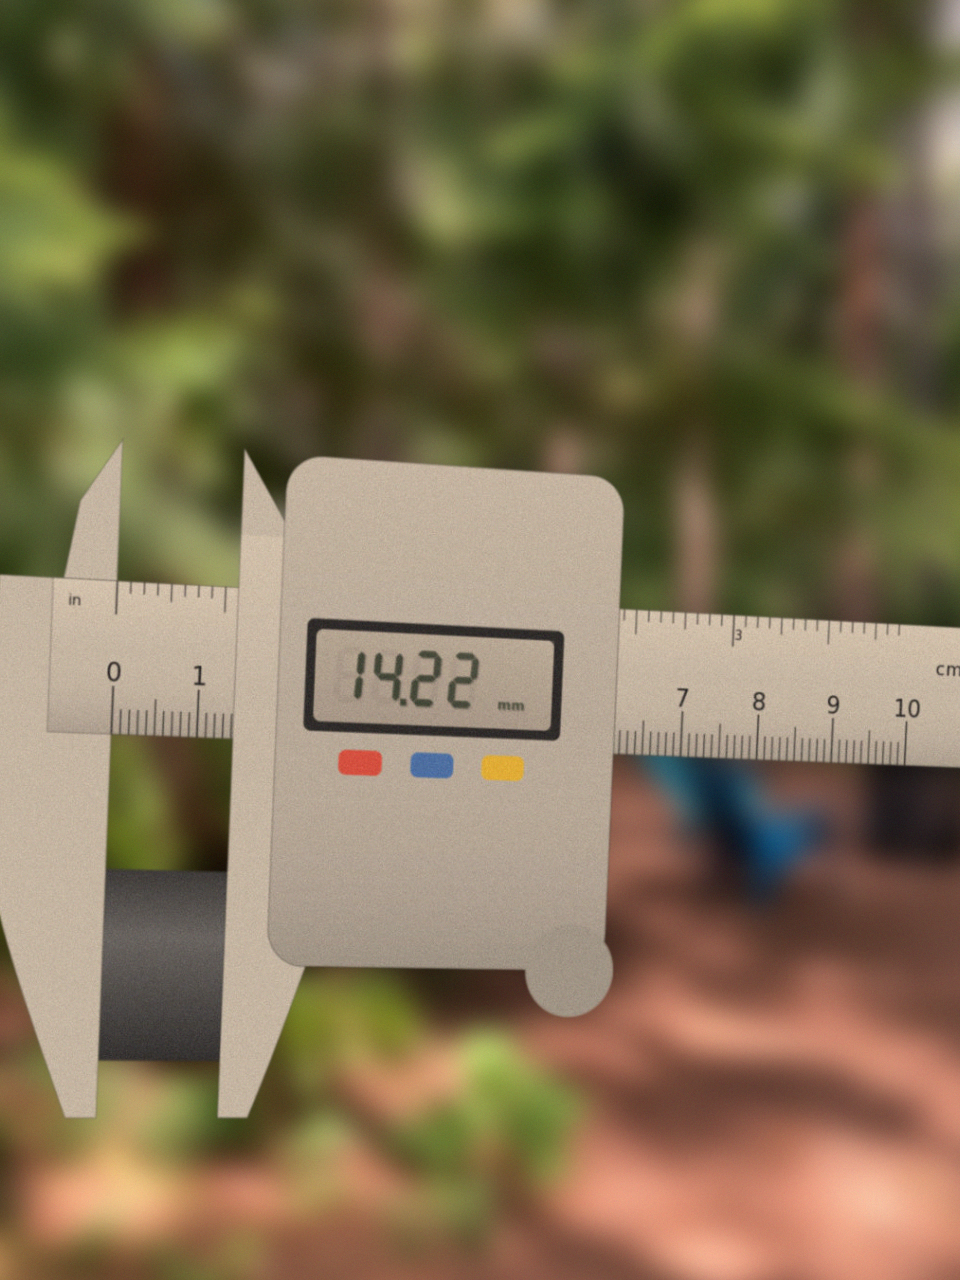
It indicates 14.22; mm
